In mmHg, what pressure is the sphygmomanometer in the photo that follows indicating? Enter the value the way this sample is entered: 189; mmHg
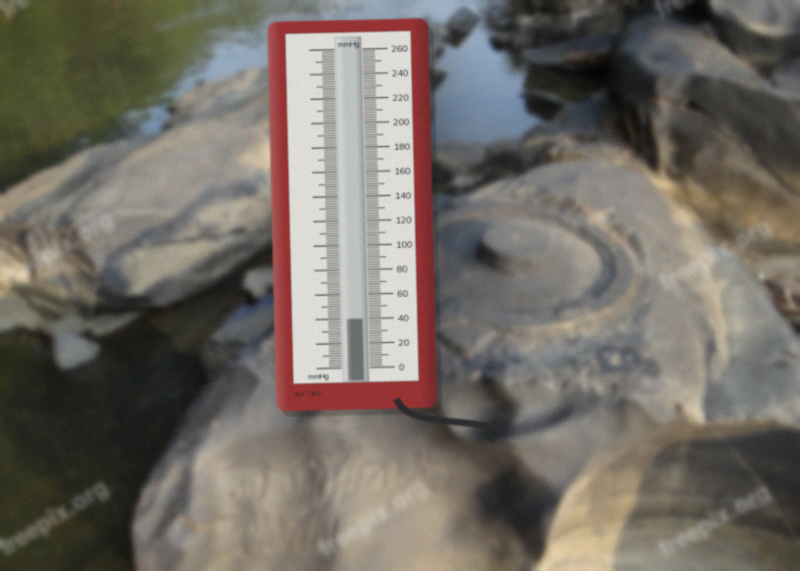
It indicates 40; mmHg
